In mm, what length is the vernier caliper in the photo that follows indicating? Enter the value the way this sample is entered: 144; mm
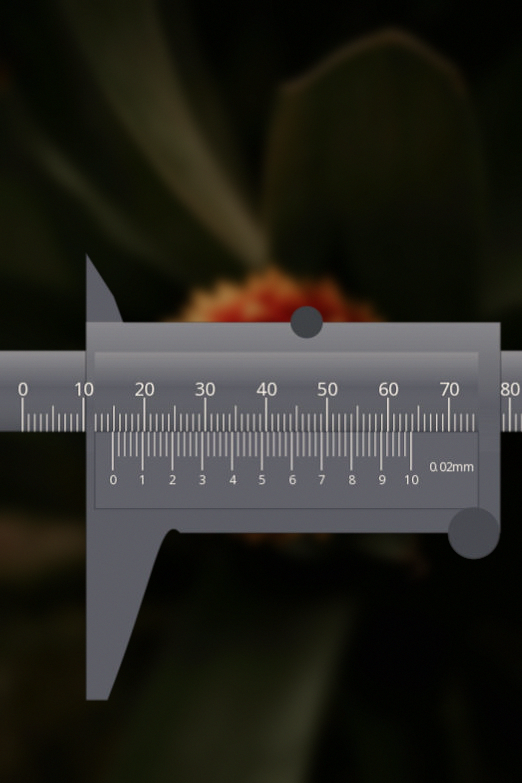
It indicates 14.8; mm
